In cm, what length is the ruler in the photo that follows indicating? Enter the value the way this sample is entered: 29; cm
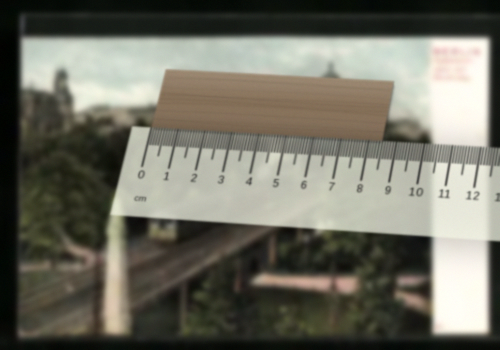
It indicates 8.5; cm
